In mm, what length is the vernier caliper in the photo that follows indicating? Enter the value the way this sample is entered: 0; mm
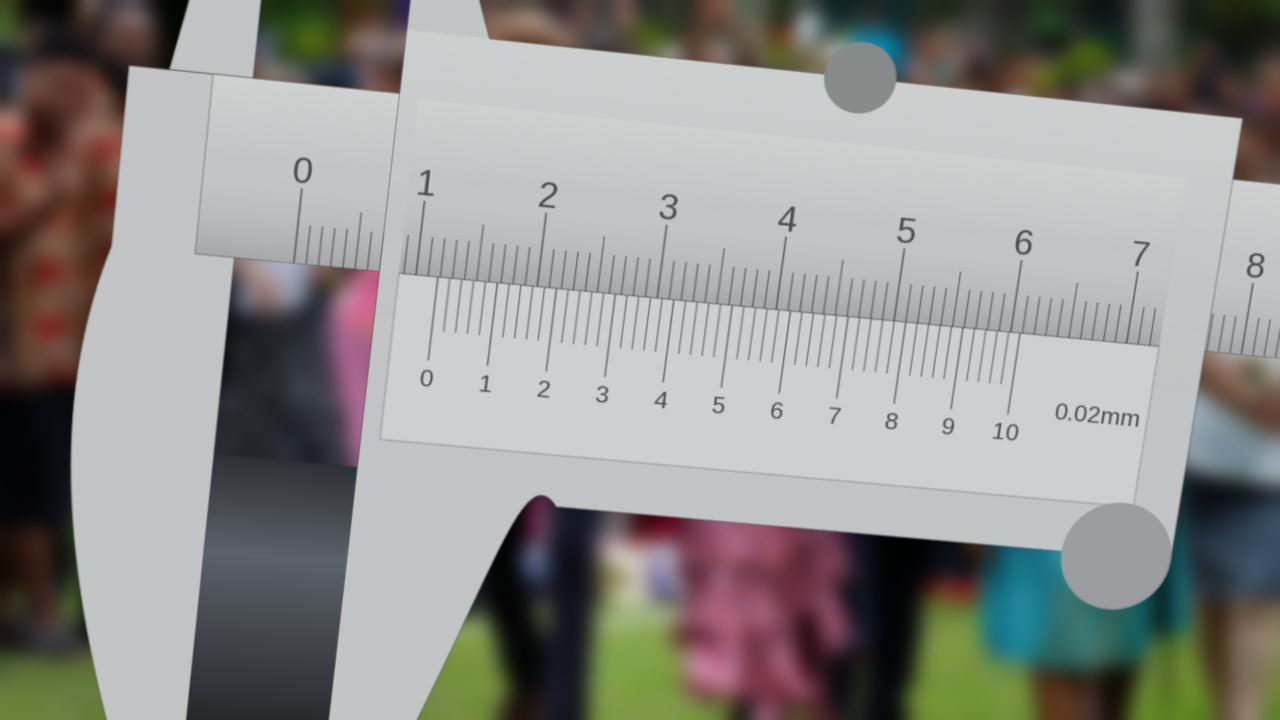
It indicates 11.8; mm
